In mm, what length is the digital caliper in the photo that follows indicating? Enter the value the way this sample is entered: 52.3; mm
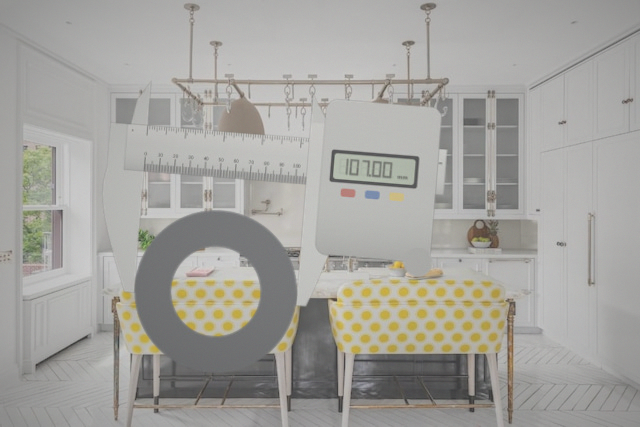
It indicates 107.00; mm
